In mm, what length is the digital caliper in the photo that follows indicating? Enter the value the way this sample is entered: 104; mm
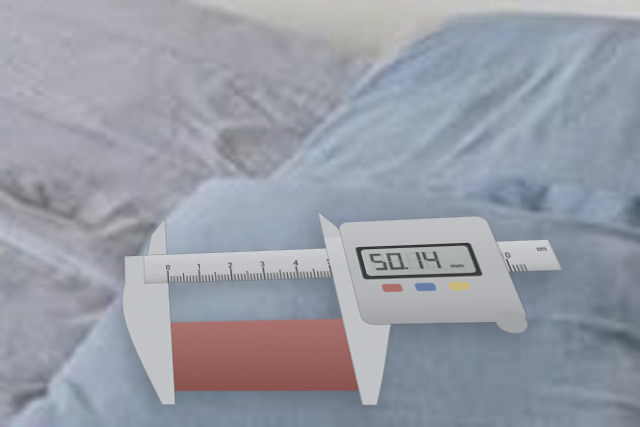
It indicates 50.14; mm
